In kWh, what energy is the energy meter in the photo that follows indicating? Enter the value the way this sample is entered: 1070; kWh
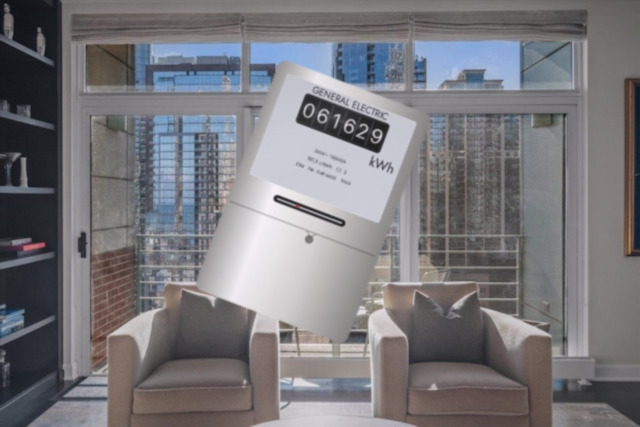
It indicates 61629; kWh
